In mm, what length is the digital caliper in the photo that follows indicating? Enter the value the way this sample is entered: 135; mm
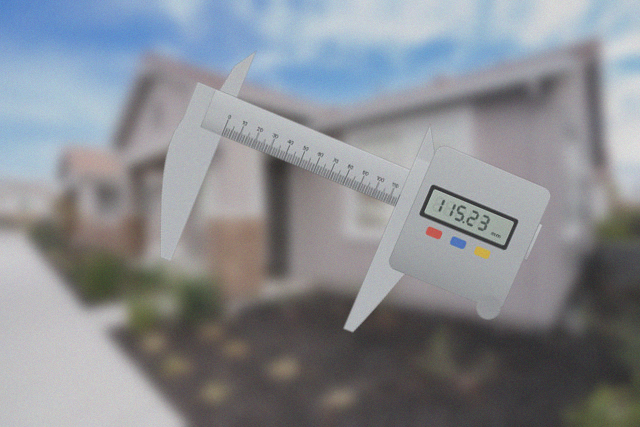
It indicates 115.23; mm
